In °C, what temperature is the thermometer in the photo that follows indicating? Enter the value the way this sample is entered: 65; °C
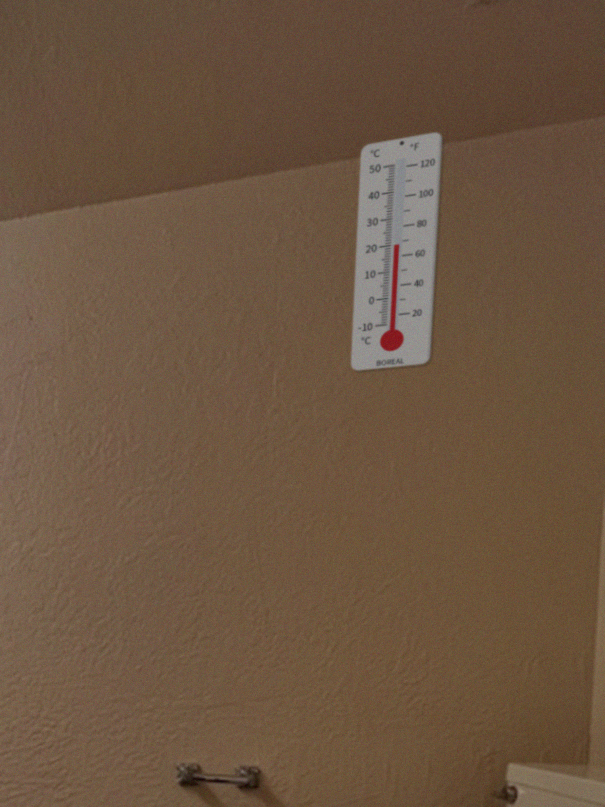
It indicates 20; °C
